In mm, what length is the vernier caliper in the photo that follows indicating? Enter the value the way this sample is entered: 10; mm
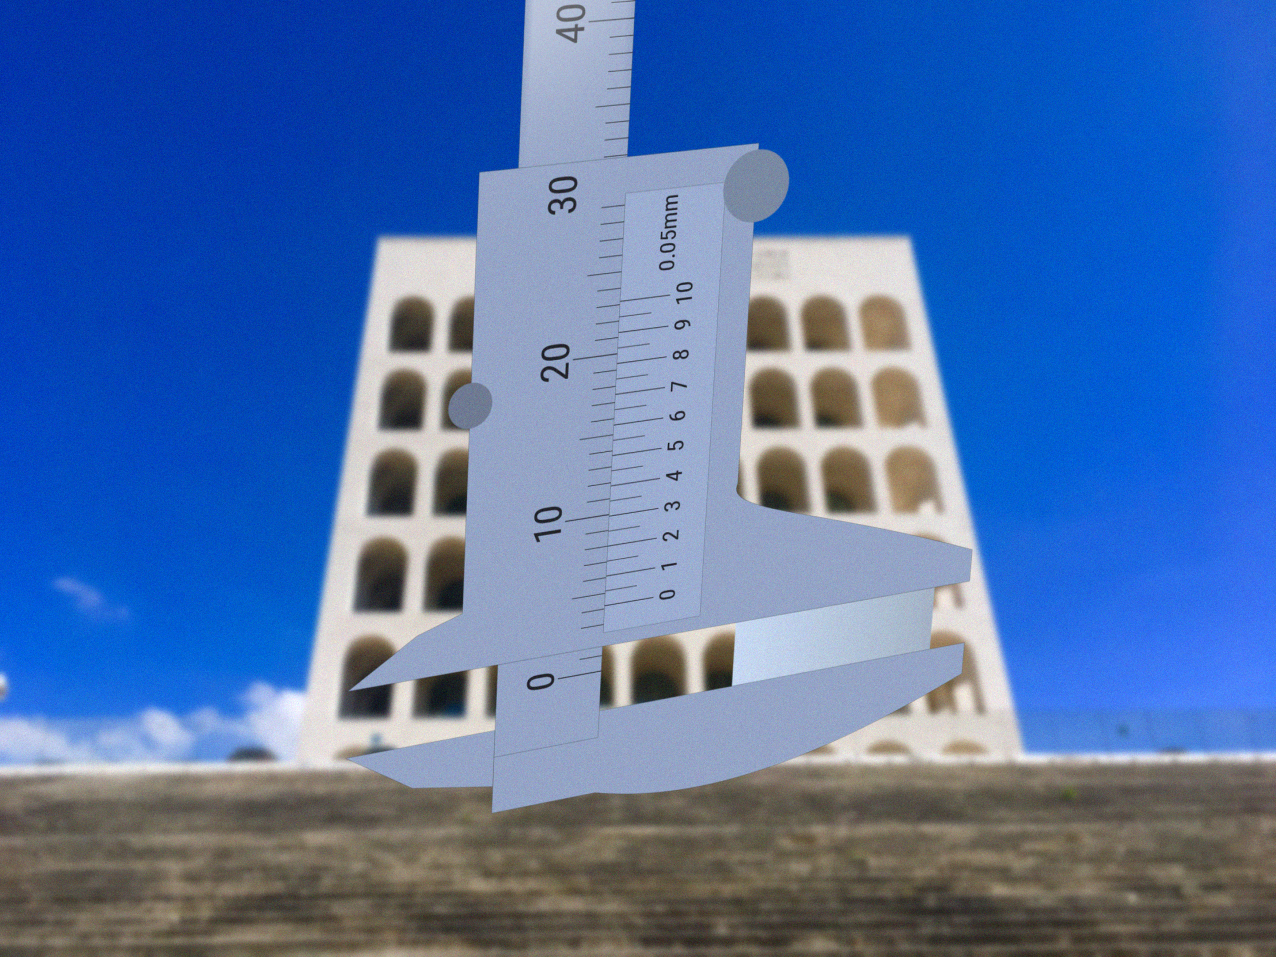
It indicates 4.2; mm
